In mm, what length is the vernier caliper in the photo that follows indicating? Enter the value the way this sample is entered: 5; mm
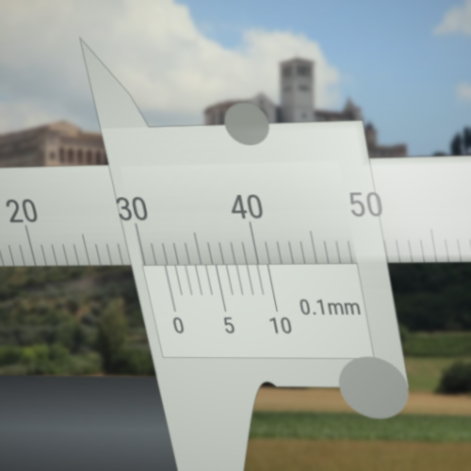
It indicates 31.8; mm
